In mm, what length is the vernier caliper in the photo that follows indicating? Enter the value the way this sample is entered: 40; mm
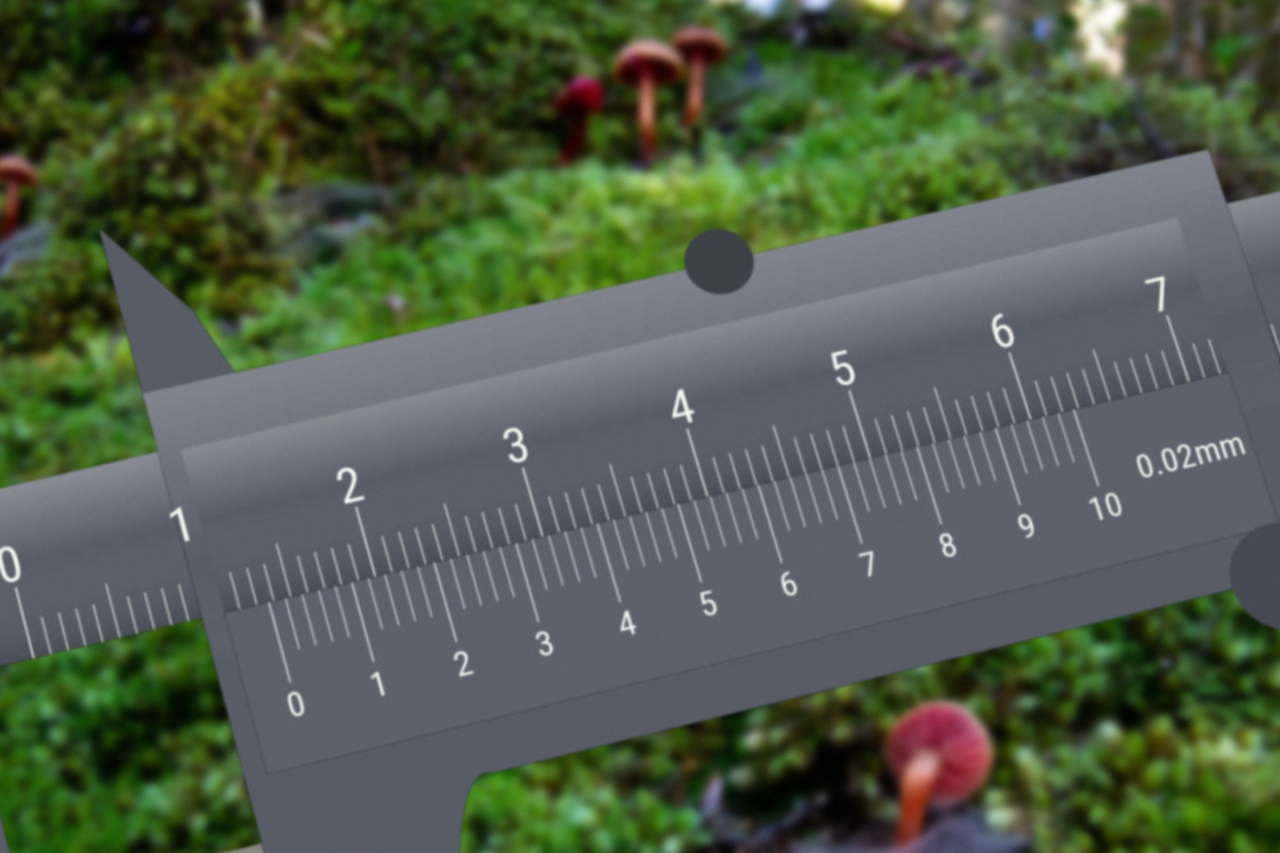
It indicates 13.7; mm
